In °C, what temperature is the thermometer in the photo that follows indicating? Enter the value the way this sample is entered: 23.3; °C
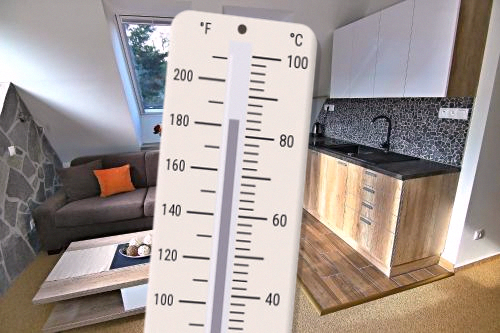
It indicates 84; °C
